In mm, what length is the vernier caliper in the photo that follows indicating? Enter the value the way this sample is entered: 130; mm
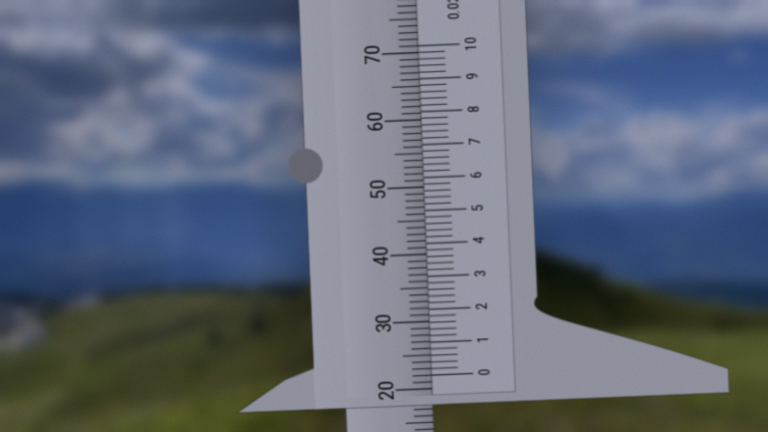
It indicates 22.0; mm
